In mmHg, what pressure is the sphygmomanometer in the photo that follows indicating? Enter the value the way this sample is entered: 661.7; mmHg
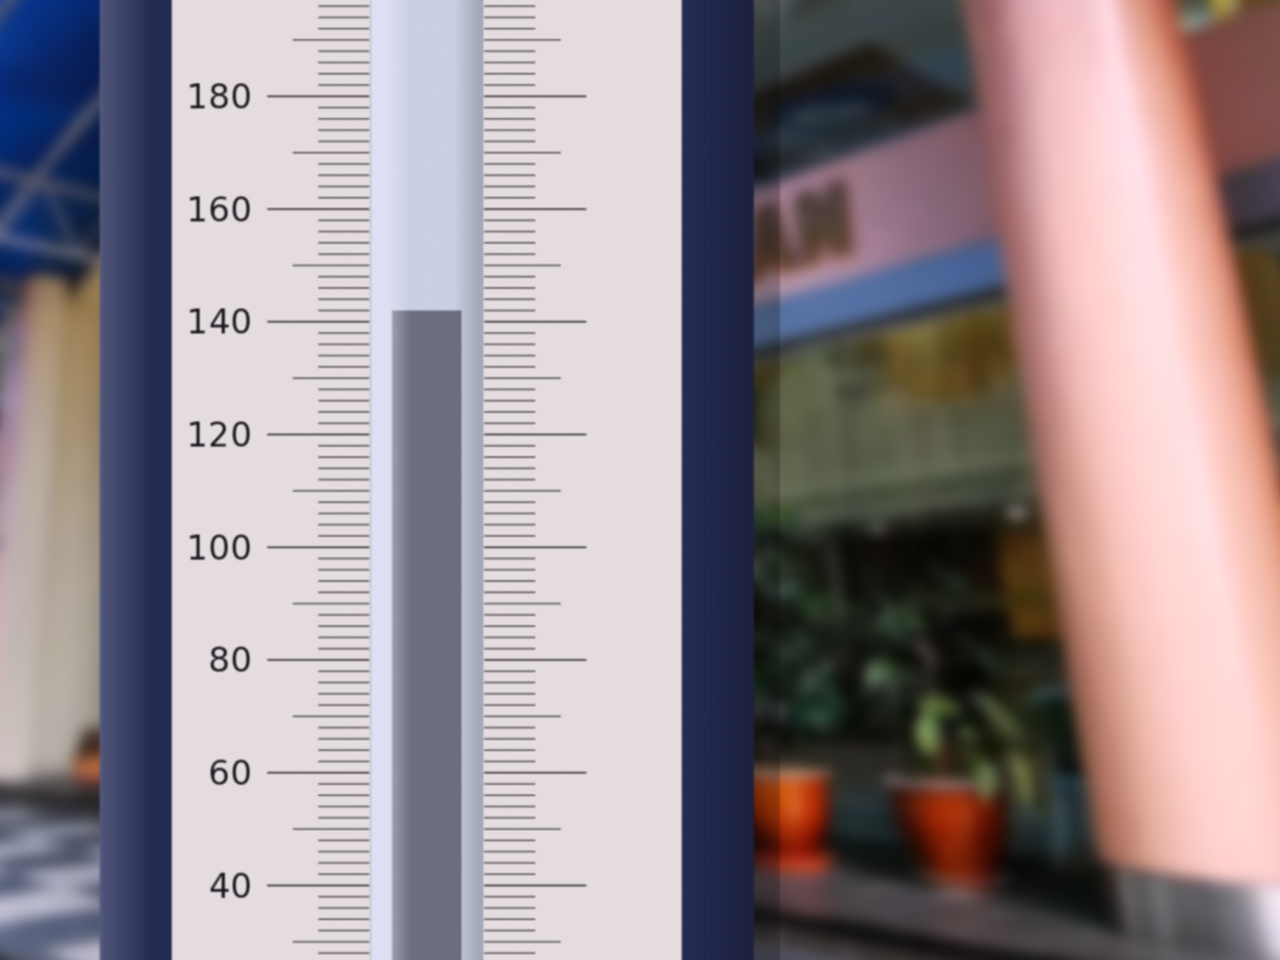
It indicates 142; mmHg
